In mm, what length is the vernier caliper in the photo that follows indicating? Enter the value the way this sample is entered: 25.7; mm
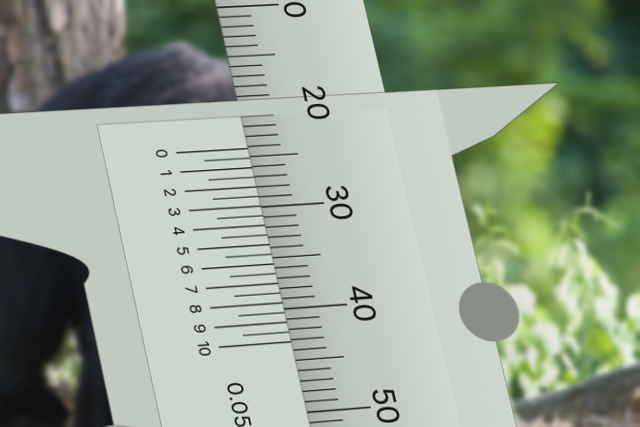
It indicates 24.2; mm
